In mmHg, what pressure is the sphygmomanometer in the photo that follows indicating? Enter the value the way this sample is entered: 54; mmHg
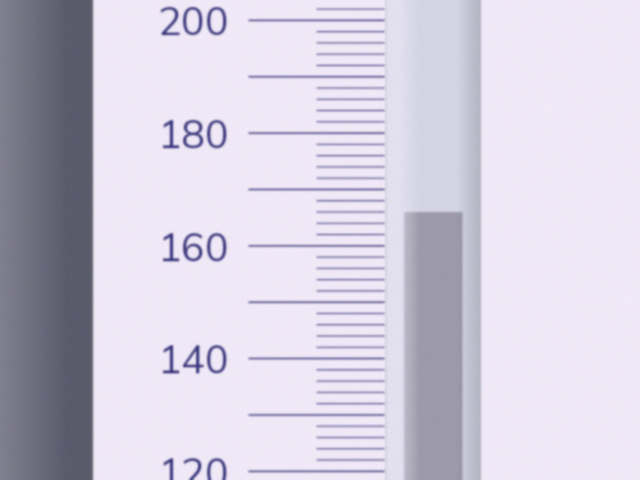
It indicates 166; mmHg
